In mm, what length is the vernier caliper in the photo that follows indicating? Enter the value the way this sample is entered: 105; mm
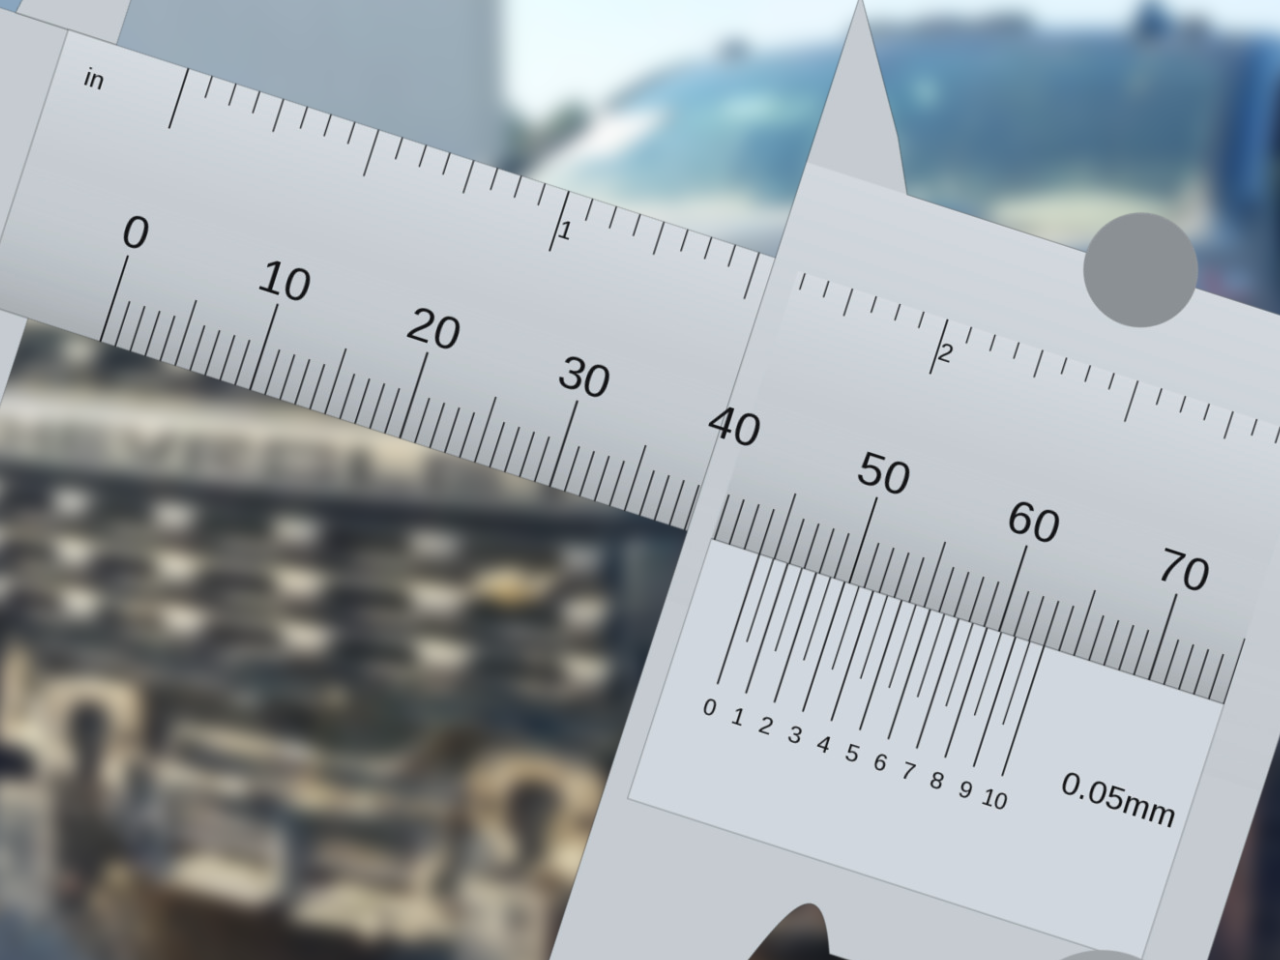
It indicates 44.0; mm
